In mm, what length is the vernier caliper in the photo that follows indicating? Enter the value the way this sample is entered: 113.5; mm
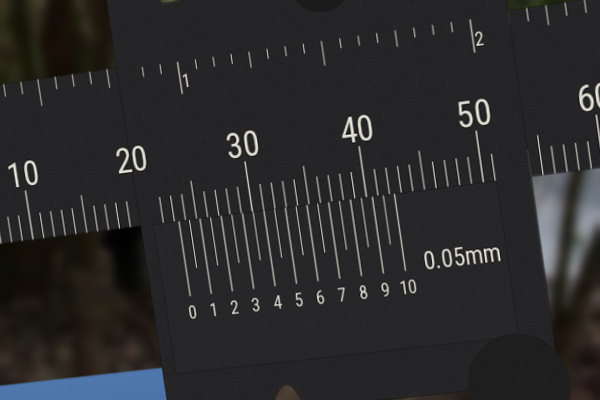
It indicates 23.4; mm
